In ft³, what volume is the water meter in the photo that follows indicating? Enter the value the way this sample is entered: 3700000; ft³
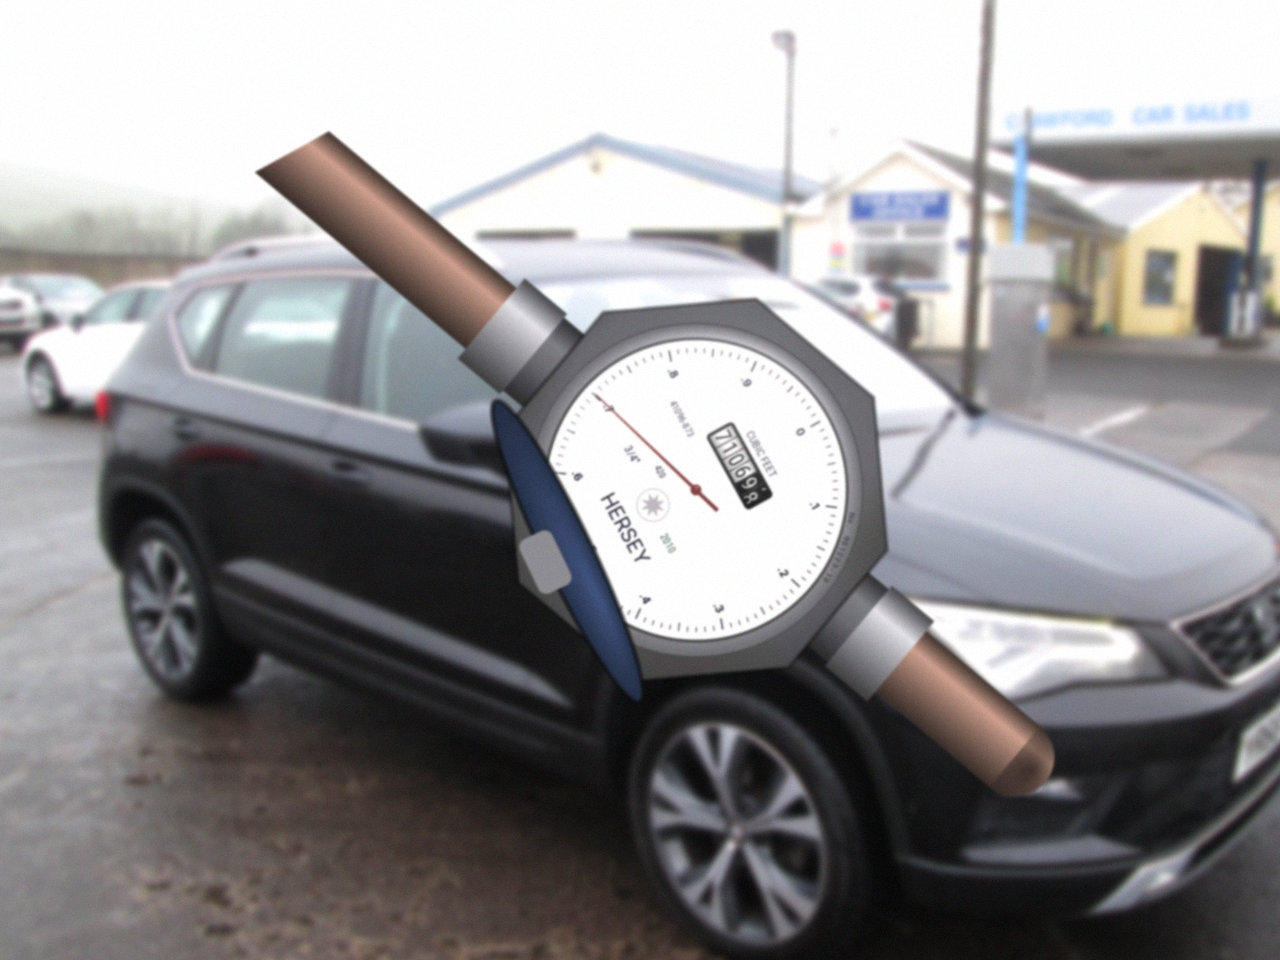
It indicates 710697.70; ft³
